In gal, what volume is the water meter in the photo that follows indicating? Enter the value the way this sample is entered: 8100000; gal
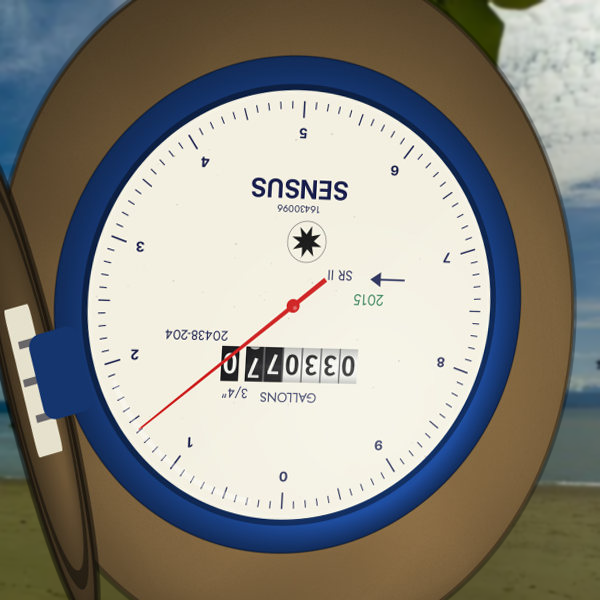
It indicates 330771.4; gal
